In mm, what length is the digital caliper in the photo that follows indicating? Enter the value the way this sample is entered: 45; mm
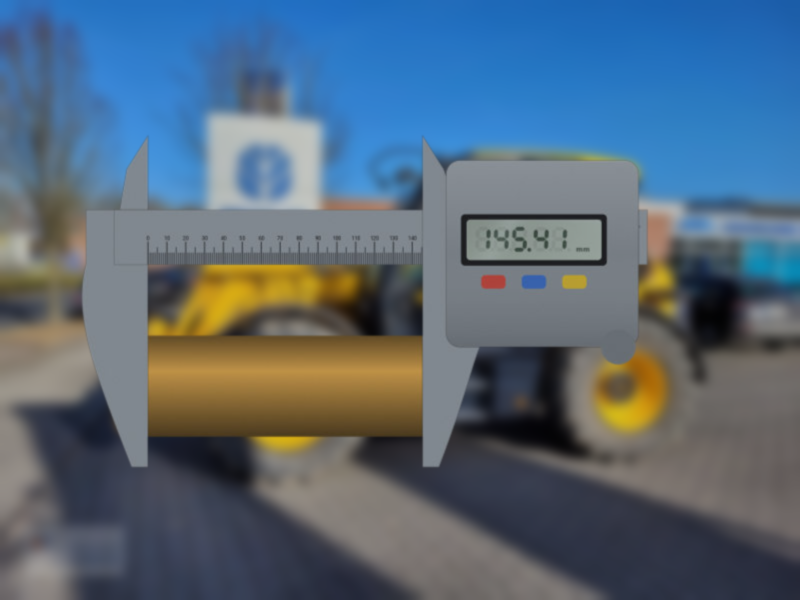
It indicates 145.41; mm
